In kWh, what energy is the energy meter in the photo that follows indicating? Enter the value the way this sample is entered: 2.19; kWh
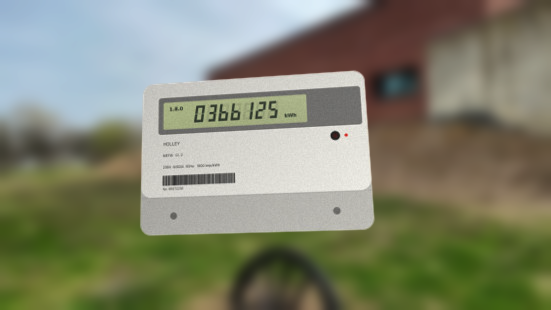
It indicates 366125; kWh
